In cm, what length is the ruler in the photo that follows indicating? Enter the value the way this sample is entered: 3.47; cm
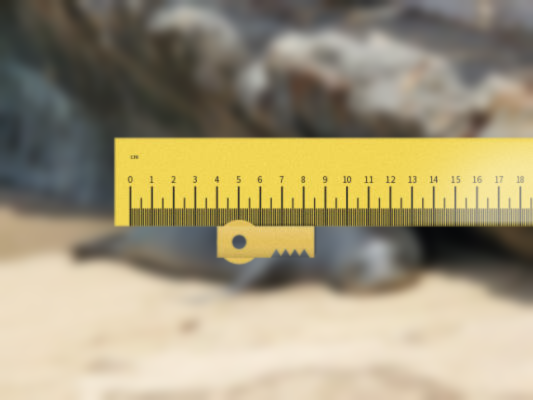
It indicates 4.5; cm
